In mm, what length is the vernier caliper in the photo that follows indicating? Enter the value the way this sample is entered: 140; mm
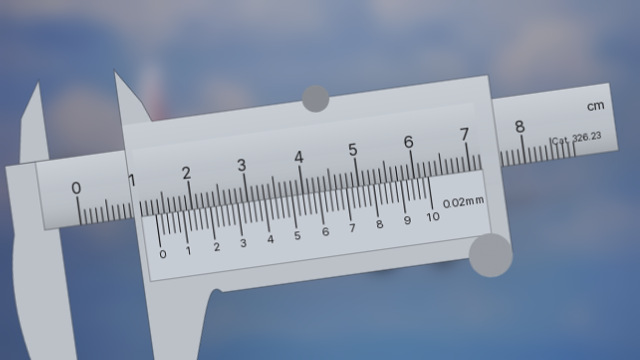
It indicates 13.5; mm
